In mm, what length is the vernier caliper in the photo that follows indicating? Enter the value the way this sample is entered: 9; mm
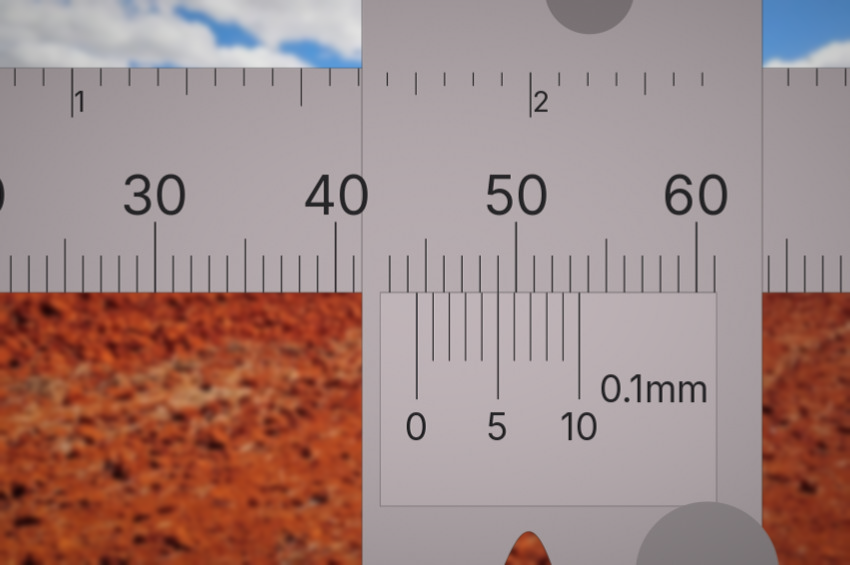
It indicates 44.5; mm
